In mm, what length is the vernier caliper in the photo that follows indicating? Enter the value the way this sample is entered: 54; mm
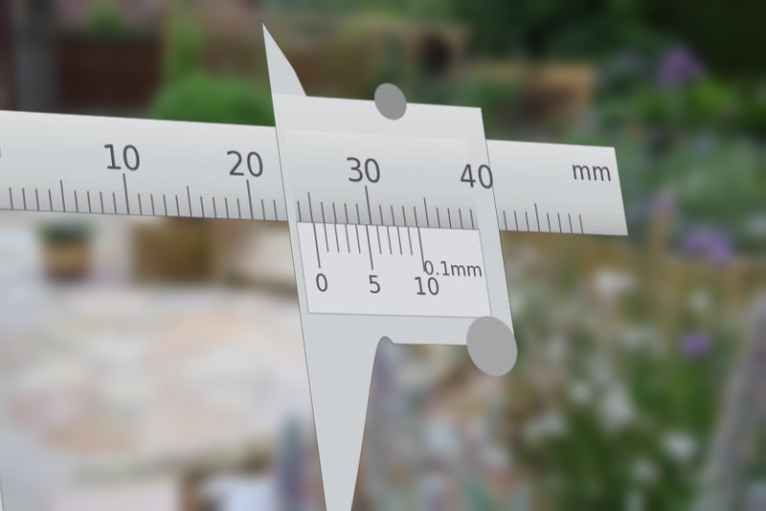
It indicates 25.1; mm
